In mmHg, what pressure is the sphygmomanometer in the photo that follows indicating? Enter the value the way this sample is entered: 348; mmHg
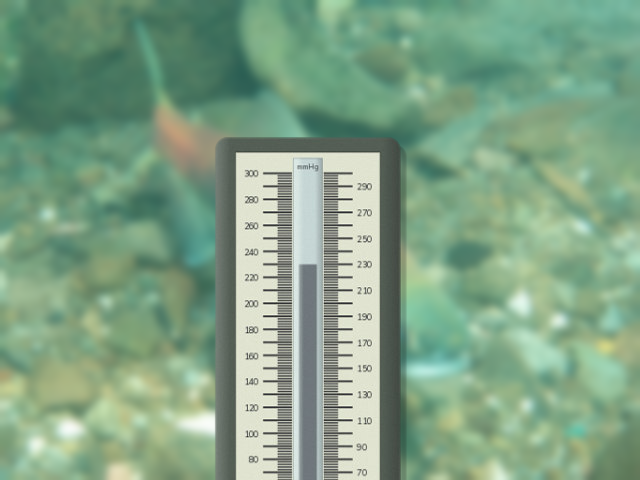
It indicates 230; mmHg
